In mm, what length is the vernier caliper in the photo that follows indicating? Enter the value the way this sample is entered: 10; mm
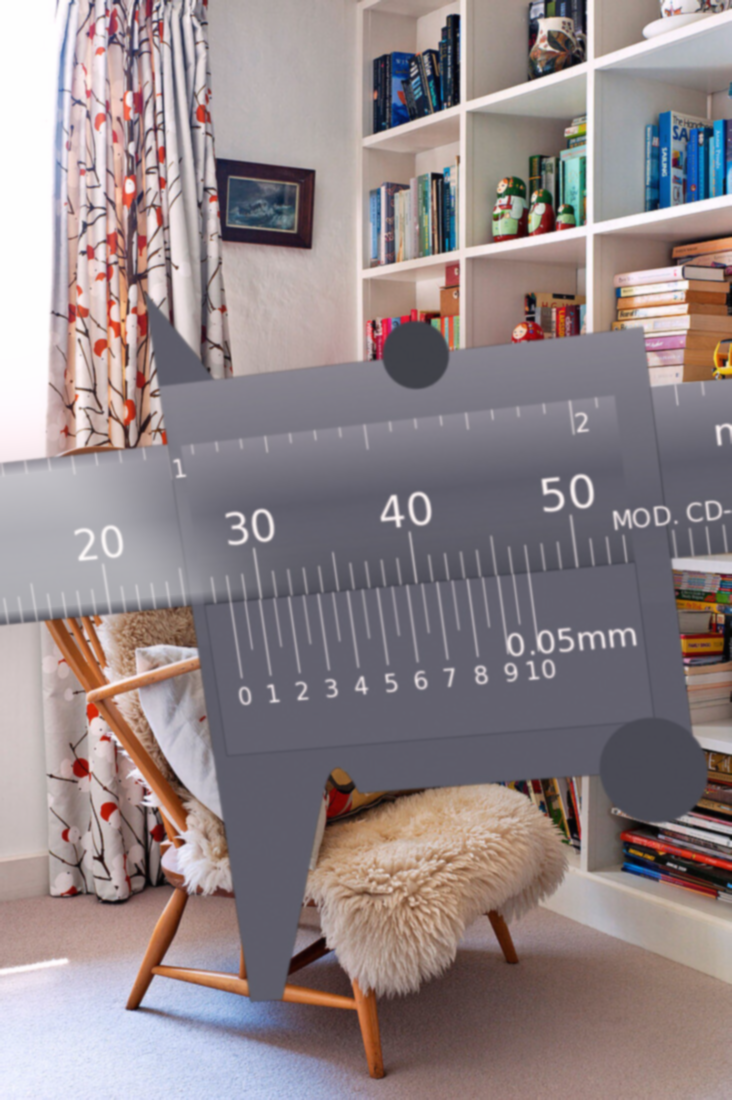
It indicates 28.0; mm
